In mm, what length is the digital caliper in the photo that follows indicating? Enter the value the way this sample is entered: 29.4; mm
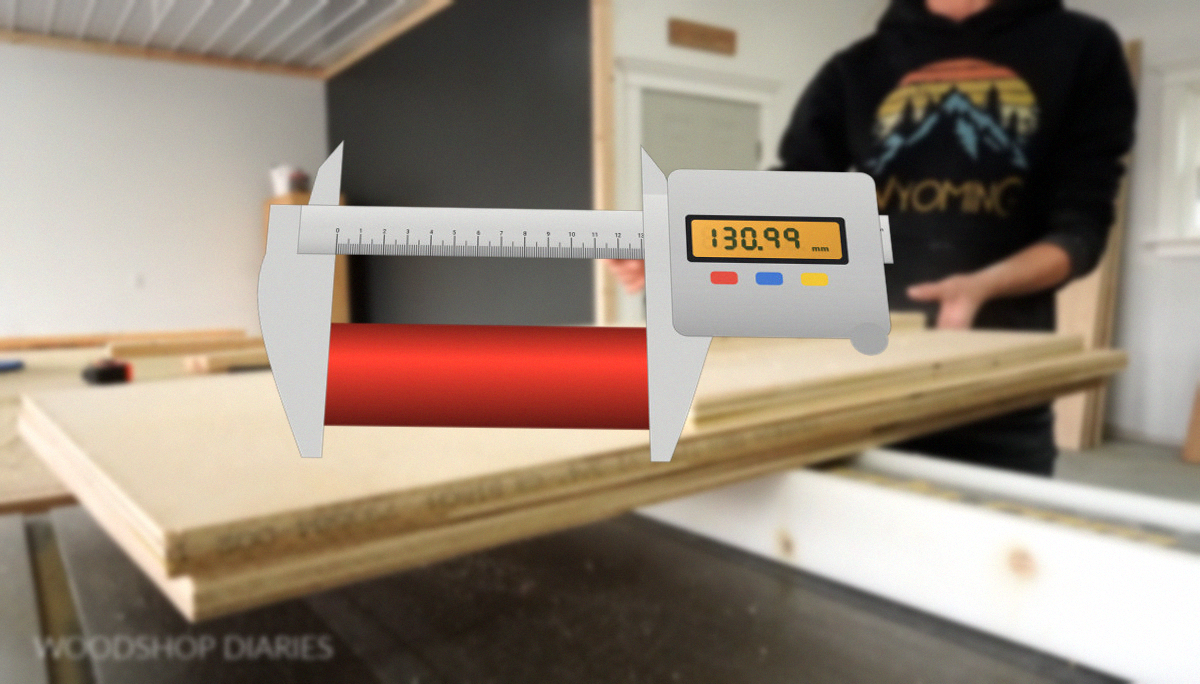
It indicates 130.99; mm
